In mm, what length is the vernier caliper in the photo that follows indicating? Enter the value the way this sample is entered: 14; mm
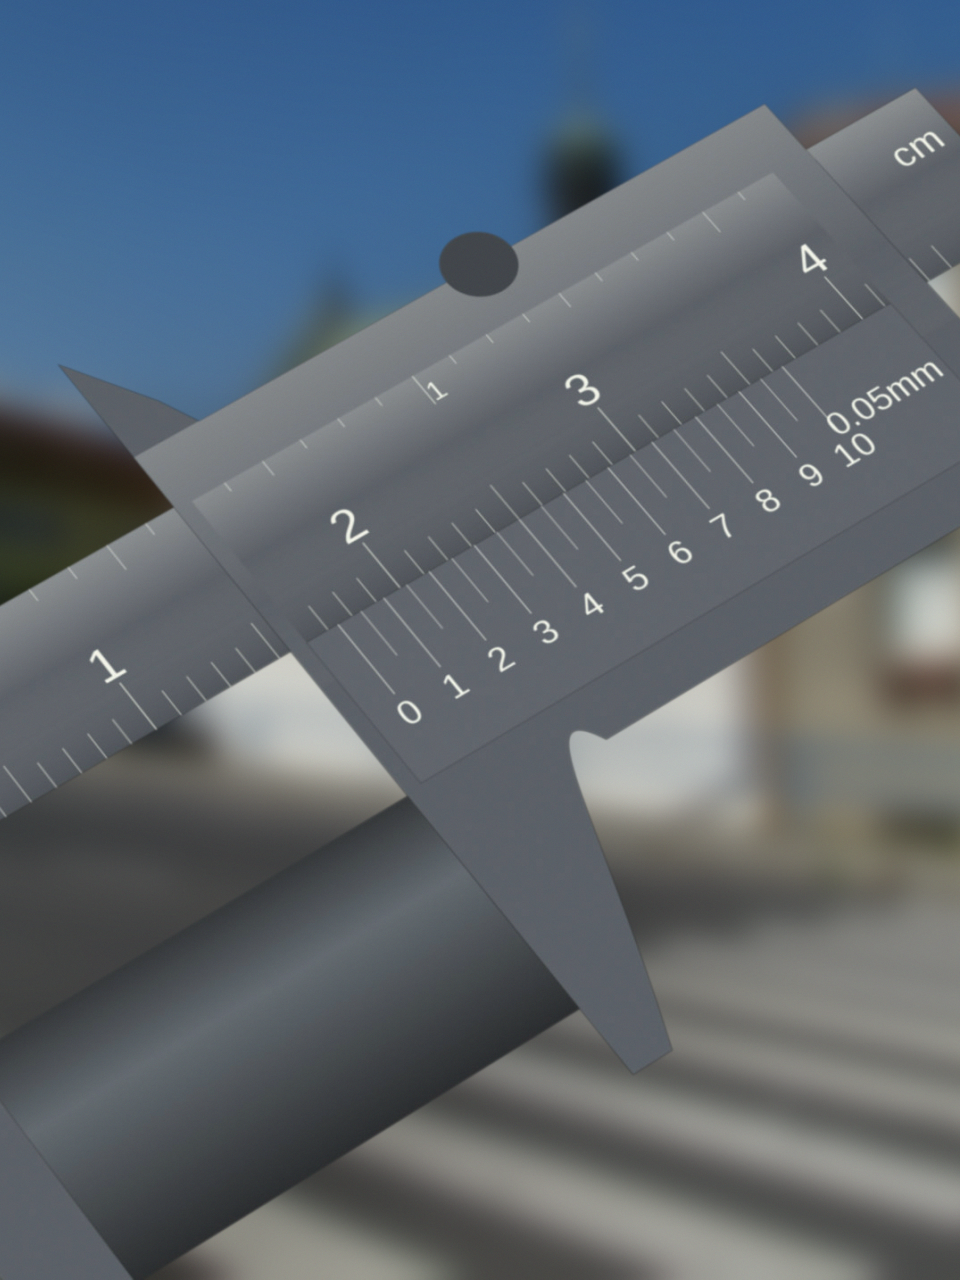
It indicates 17.4; mm
